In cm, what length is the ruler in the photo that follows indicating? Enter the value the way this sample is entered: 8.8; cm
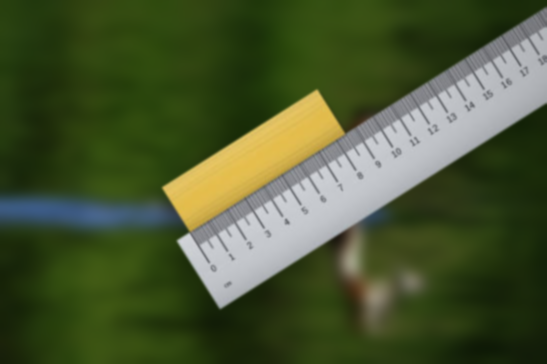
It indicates 8.5; cm
